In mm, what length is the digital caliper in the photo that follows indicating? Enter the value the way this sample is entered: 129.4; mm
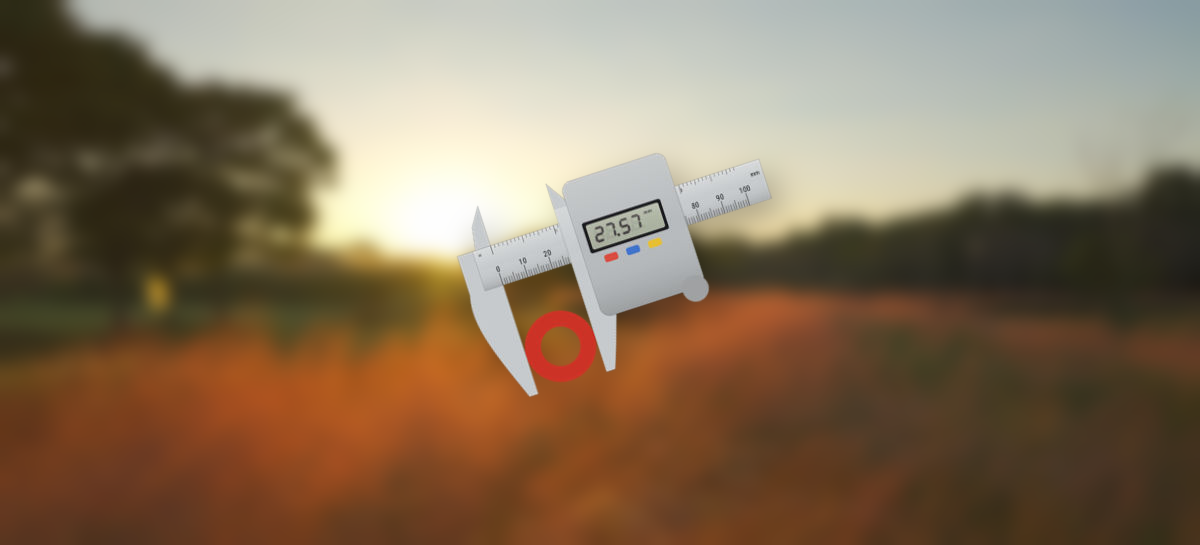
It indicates 27.57; mm
